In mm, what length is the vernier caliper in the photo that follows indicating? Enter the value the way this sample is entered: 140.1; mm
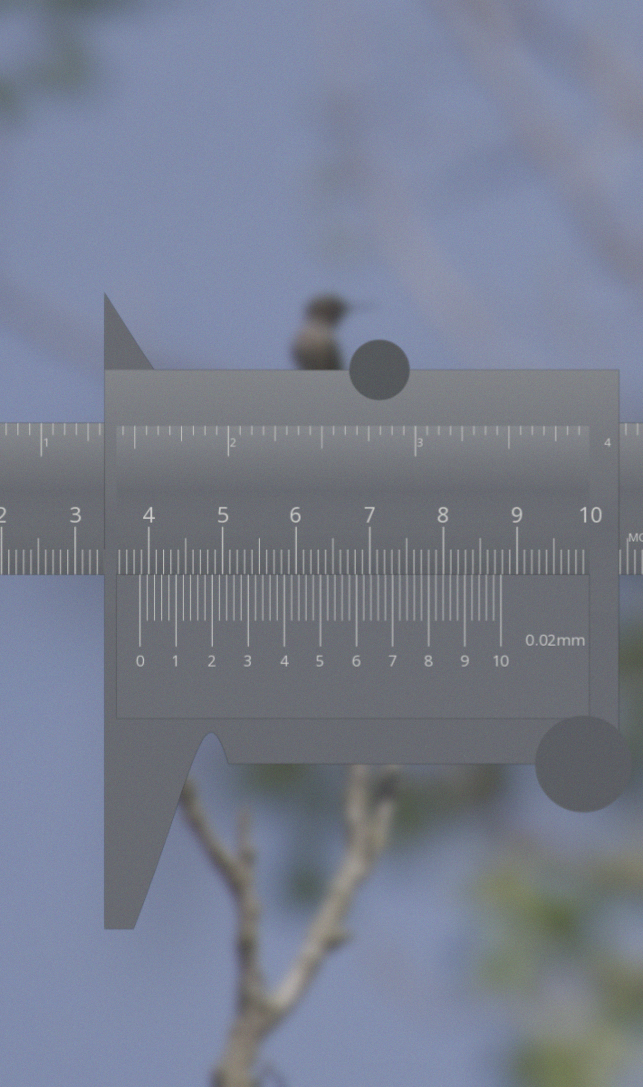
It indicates 38.8; mm
